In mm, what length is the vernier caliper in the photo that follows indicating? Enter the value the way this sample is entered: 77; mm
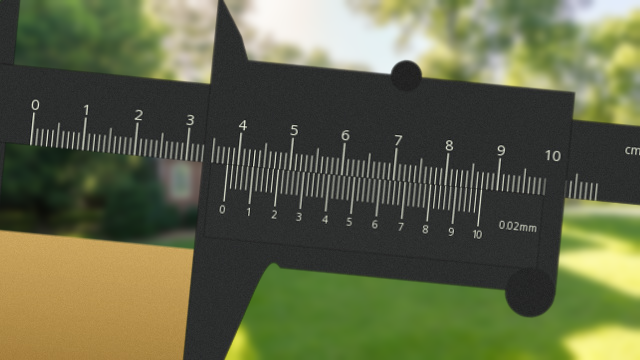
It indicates 38.0; mm
